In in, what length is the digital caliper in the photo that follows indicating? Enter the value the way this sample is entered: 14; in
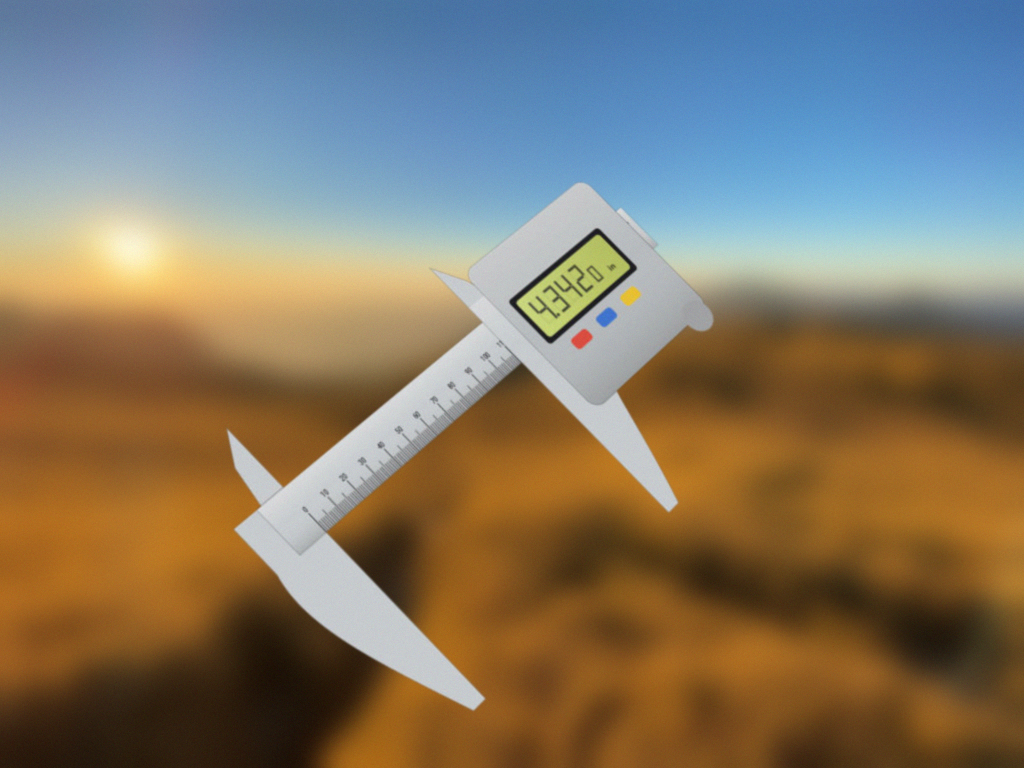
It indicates 4.3420; in
